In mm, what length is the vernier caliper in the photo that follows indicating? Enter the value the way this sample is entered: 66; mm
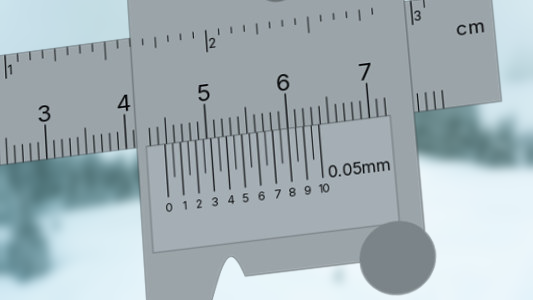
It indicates 44.8; mm
